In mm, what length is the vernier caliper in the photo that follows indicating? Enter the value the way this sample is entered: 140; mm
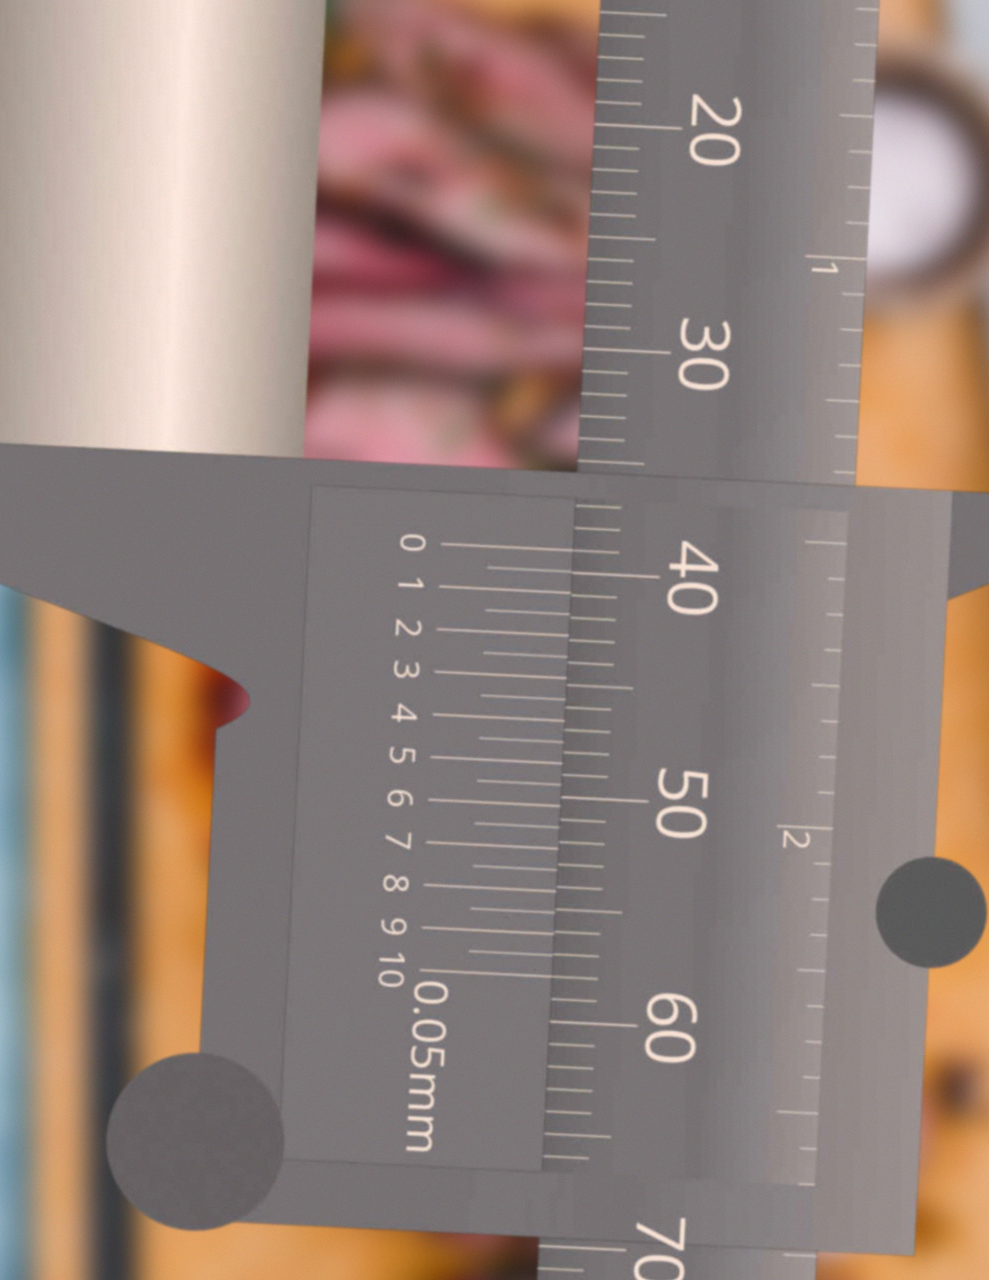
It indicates 39.0; mm
